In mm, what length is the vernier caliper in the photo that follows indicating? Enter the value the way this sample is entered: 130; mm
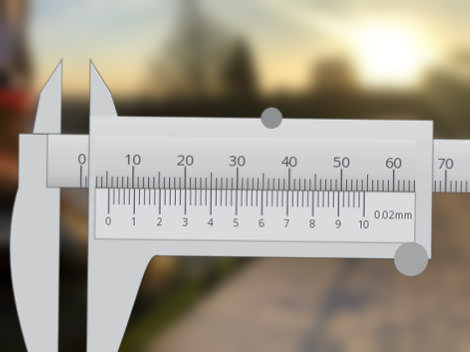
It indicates 5.4; mm
